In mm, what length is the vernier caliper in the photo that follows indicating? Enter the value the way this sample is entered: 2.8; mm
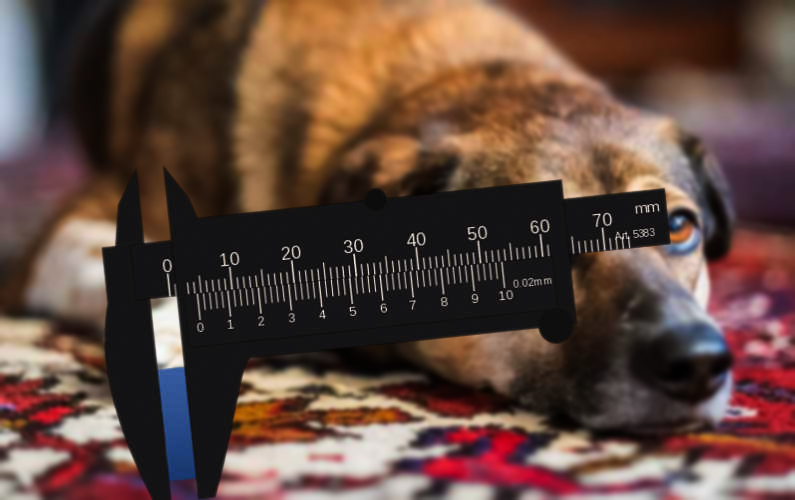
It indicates 4.4; mm
